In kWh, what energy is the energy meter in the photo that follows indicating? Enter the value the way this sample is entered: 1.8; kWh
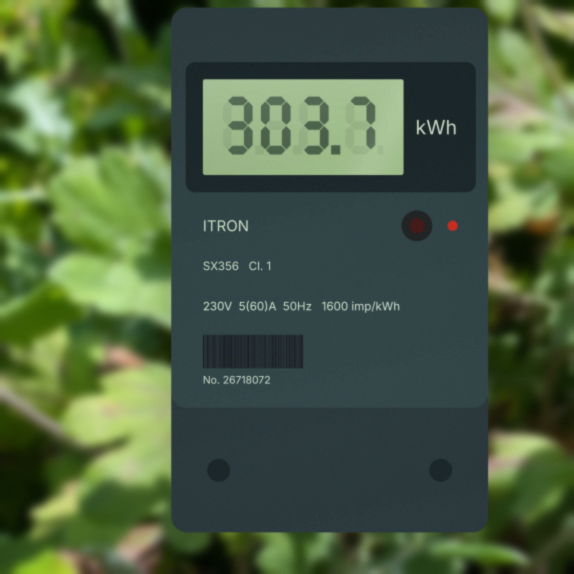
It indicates 303.7; kWh
